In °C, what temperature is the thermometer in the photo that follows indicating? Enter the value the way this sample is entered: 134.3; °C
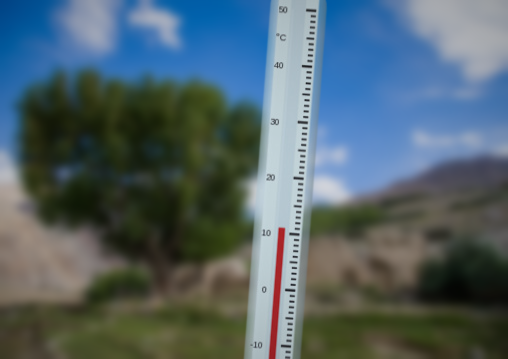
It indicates 11; °C
